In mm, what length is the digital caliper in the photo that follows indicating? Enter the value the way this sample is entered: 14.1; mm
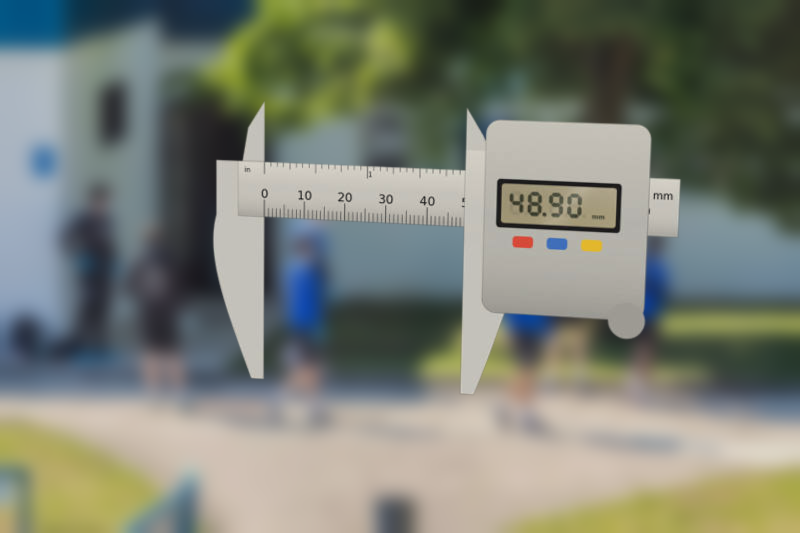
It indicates 48.90; mm
